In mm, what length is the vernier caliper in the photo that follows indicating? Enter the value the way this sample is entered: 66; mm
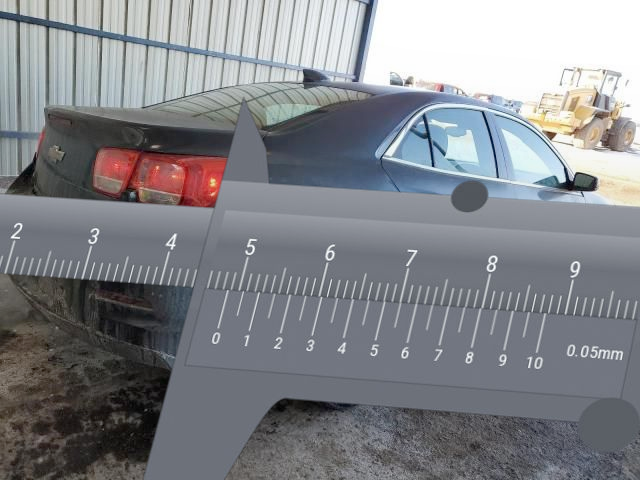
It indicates 48.6; mm
